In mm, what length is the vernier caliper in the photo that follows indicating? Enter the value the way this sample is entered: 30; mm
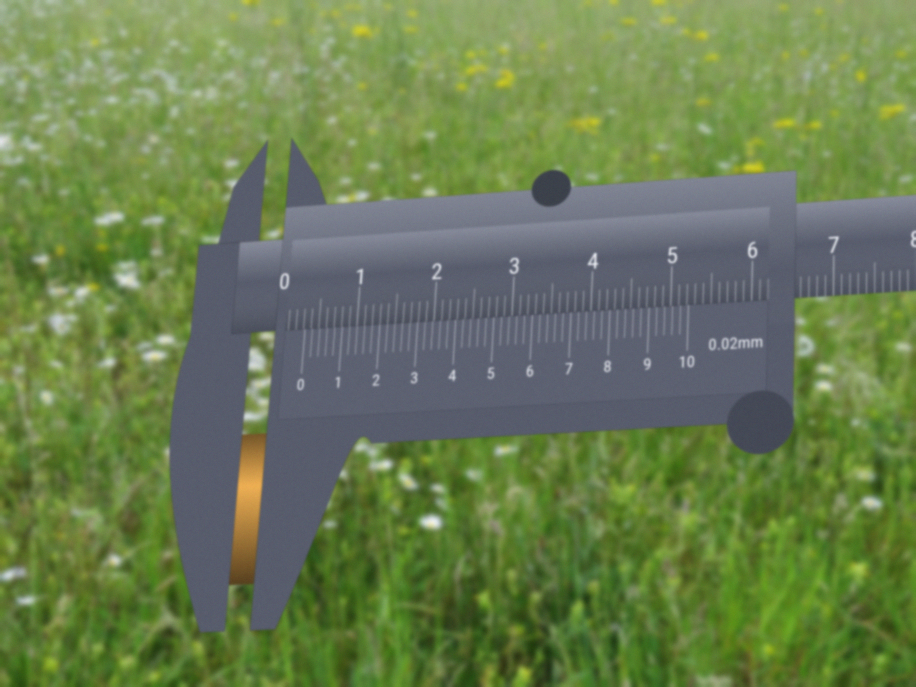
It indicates 3.2; mm
